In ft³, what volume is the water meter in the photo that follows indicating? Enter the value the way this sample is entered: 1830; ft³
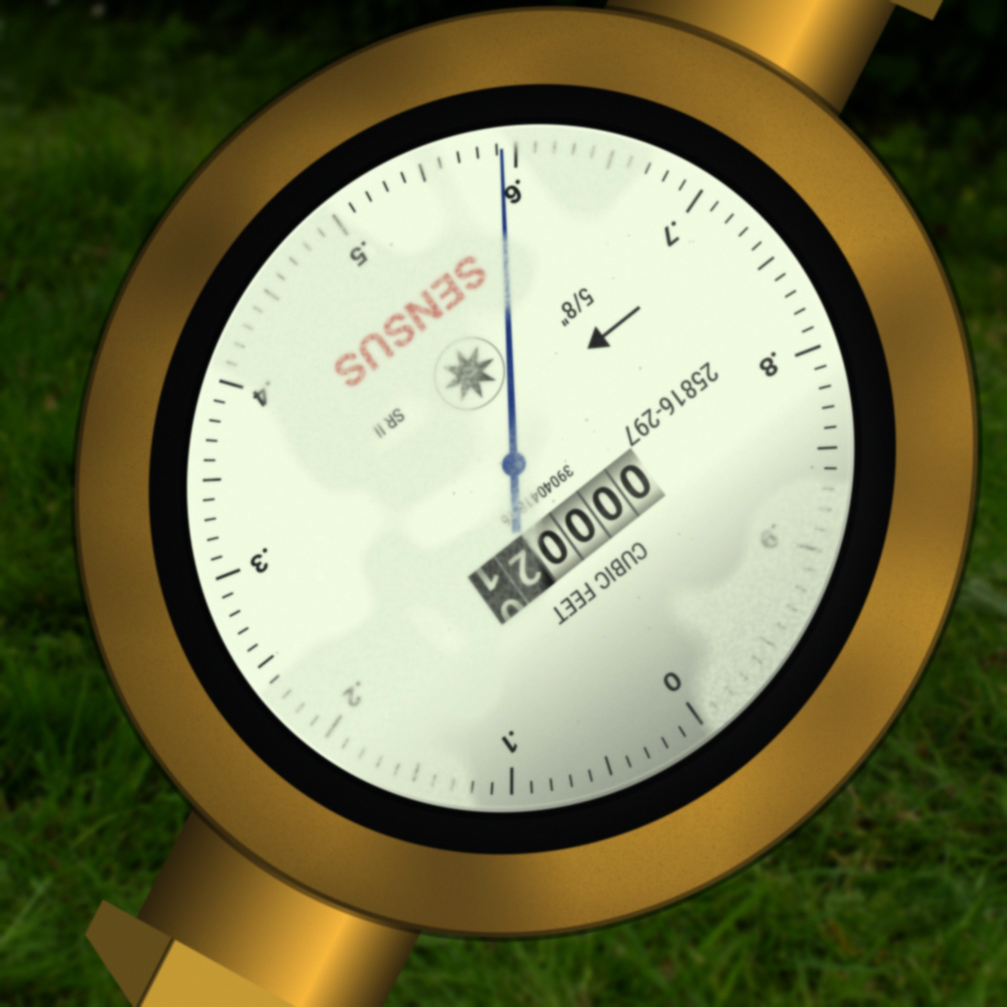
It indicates 20.59; ft³
